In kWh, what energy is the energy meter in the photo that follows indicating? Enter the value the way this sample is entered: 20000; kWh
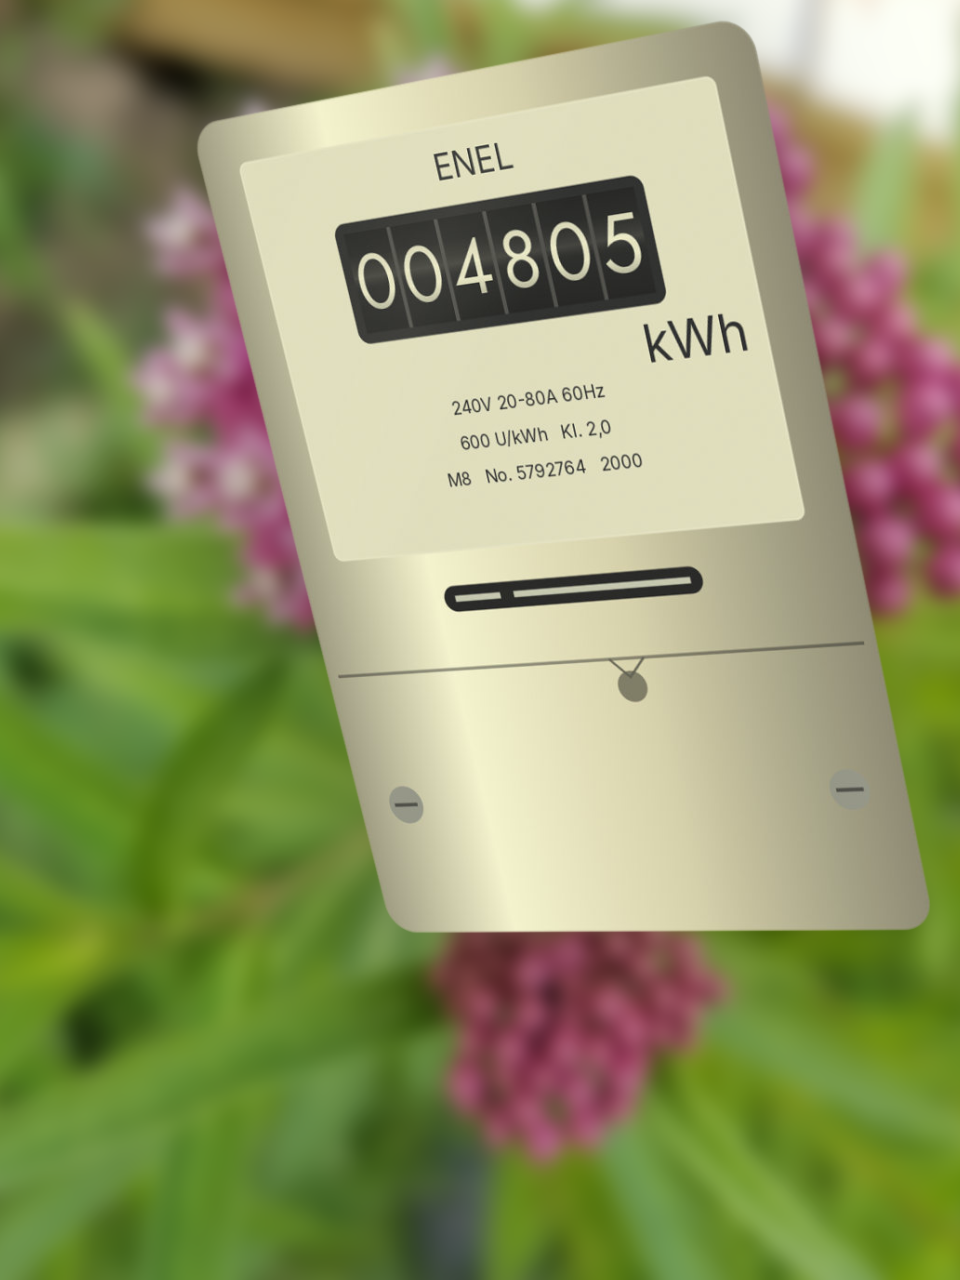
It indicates 4805; kWh
